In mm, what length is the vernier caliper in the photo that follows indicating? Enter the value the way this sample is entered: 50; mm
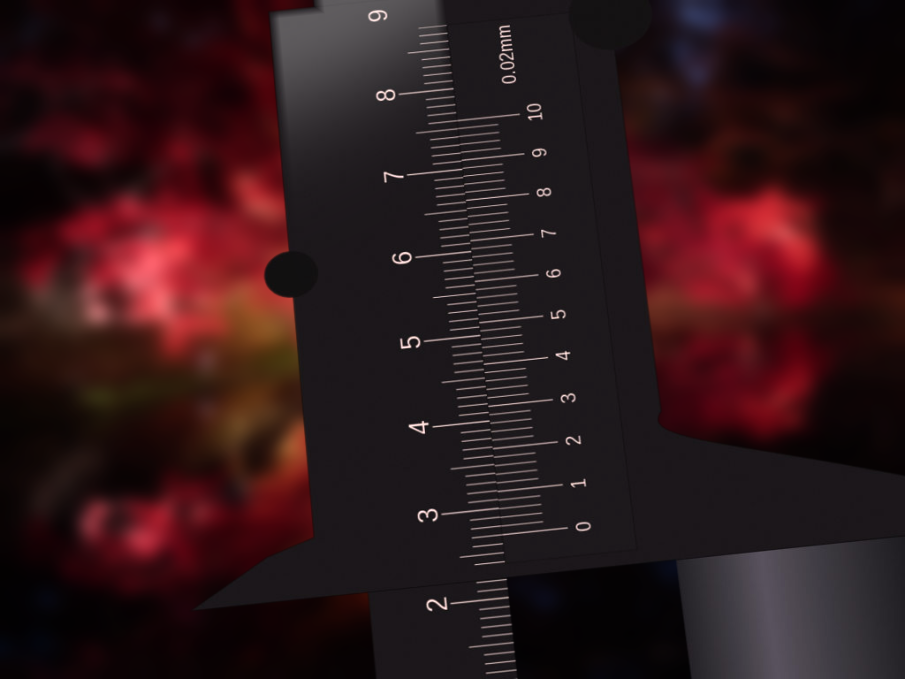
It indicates 27.0; mm
